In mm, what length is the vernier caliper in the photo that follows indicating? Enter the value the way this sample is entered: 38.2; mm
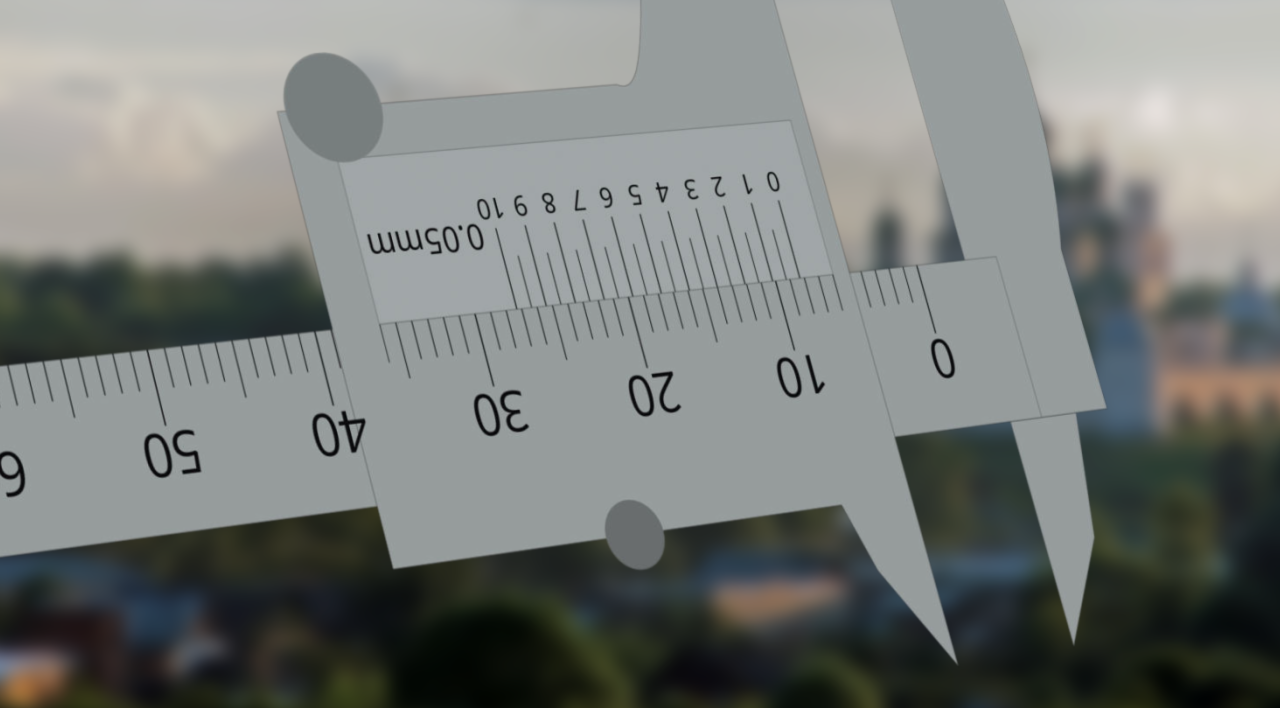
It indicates 8.3; mm
